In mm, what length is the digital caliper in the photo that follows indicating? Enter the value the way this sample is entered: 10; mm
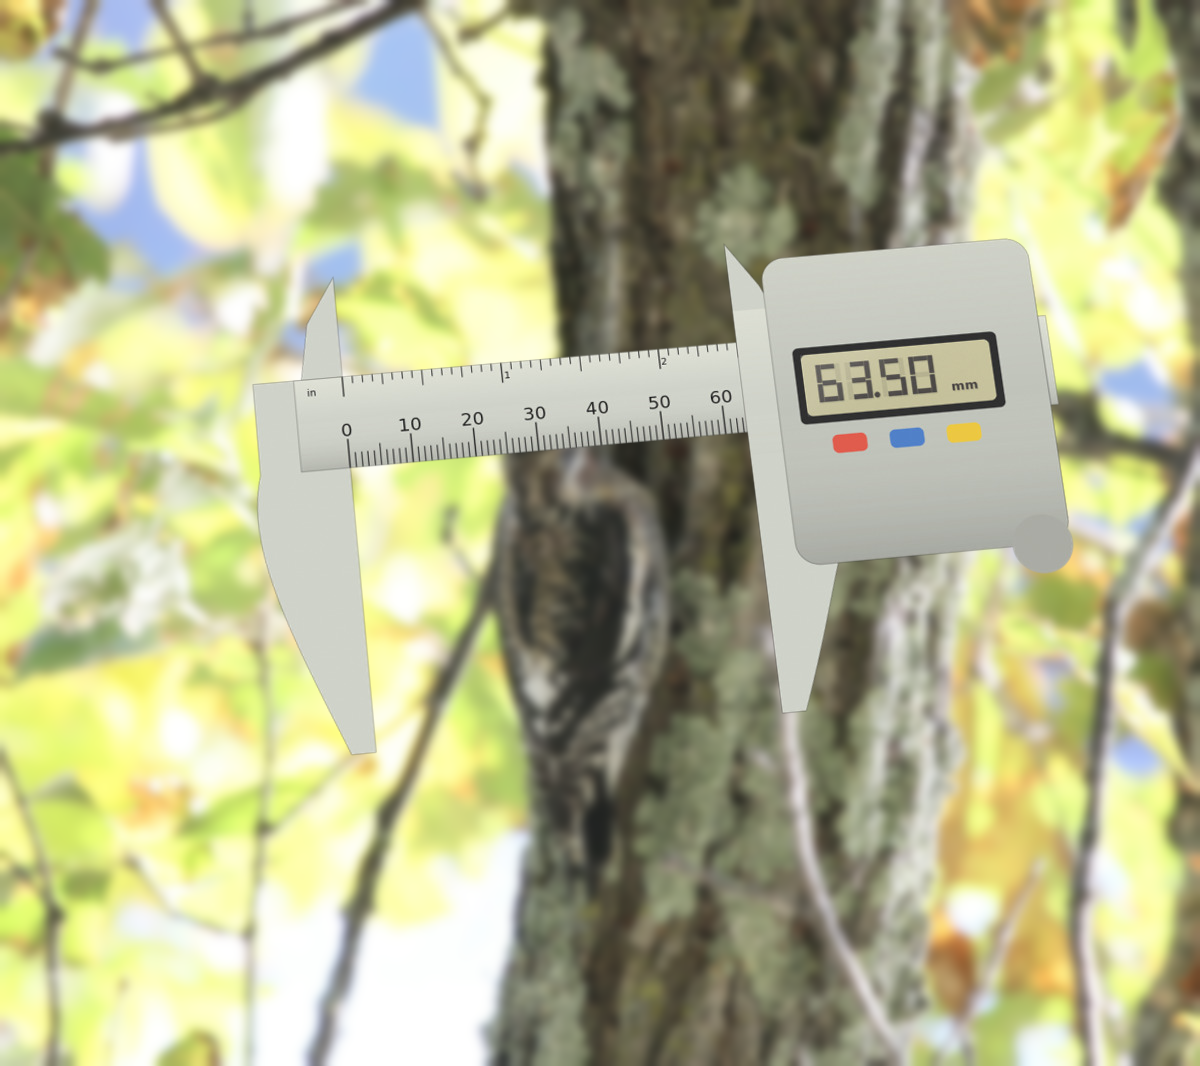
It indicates 63.50; mm
